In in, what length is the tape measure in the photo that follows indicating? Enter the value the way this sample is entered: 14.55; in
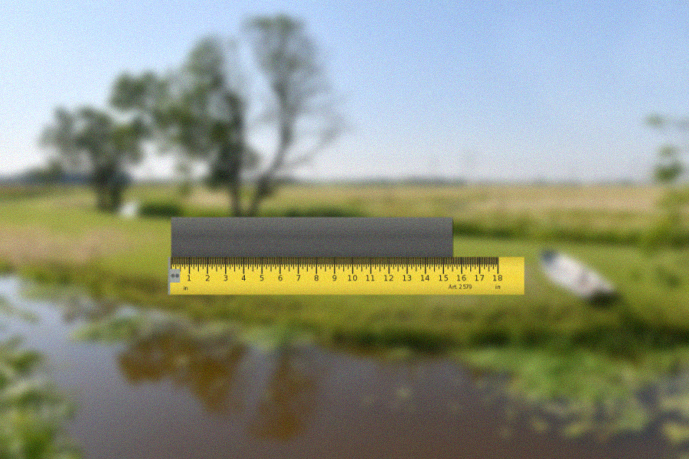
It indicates 15.5; in
